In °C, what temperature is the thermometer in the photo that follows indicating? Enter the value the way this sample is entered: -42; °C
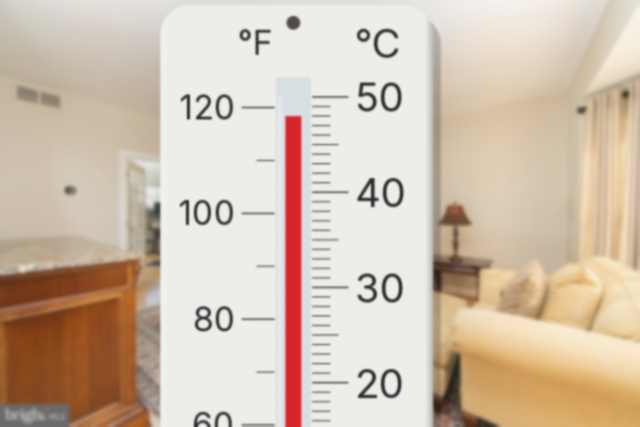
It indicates 48; °C
